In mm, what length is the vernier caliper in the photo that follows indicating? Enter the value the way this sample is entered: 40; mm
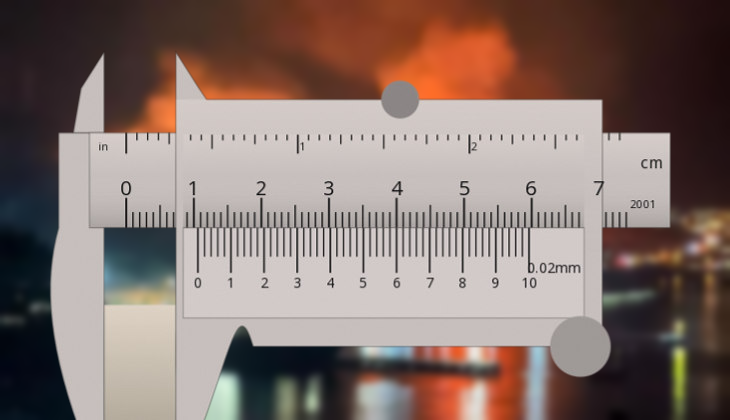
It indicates 10.6; mm
